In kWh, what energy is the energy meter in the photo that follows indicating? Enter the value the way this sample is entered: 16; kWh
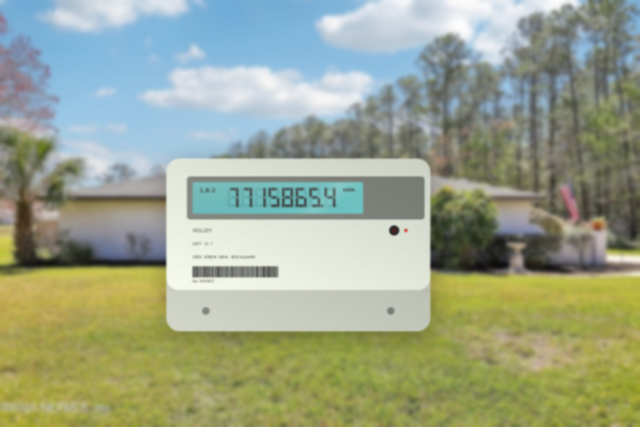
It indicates 7715865.4; kWh
